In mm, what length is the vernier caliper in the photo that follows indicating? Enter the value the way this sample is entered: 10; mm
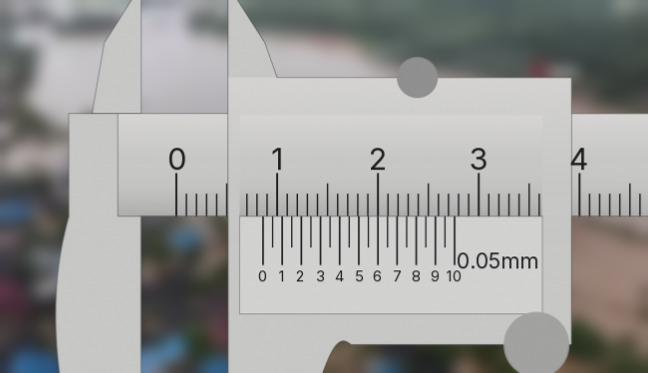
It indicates 8.6; mm
